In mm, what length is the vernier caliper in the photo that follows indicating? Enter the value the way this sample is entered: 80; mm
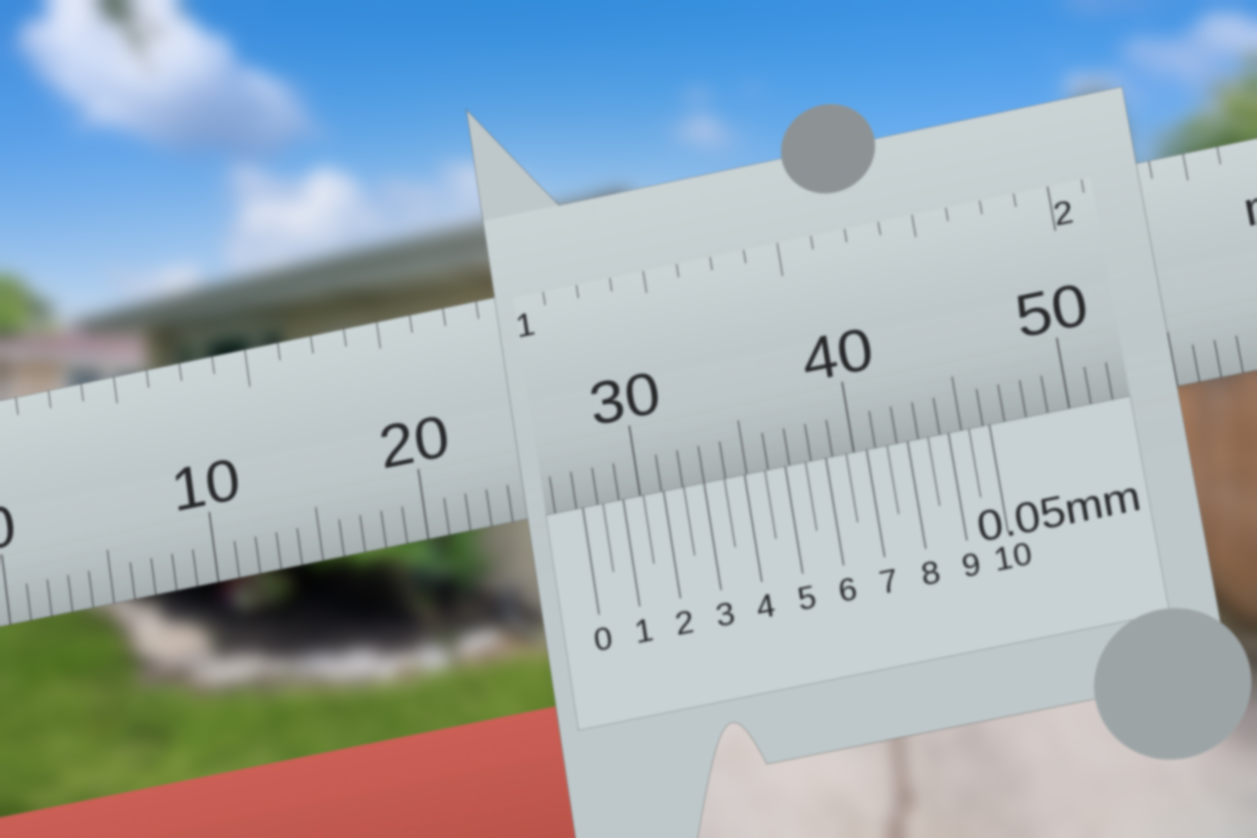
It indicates 27.3; mm
